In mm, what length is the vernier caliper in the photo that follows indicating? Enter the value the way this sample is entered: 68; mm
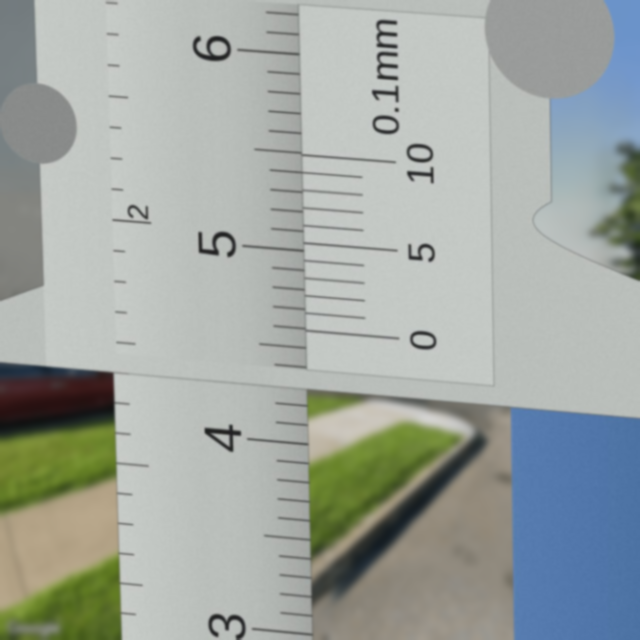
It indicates 45.9; mm
